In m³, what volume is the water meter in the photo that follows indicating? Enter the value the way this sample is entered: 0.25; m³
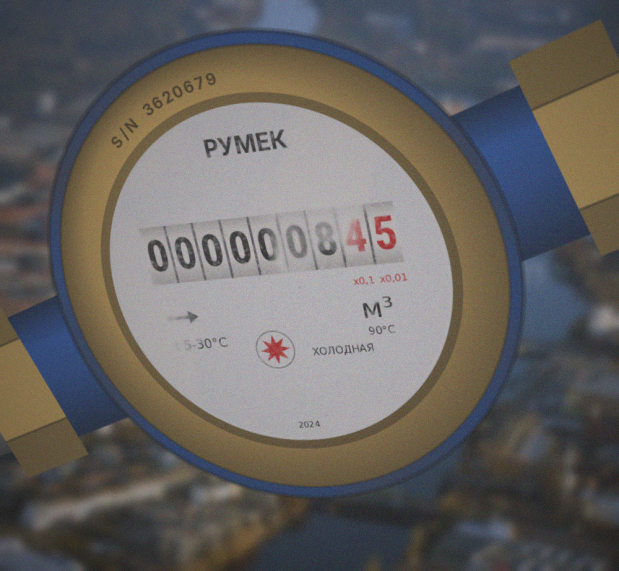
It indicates 8.45; m³
